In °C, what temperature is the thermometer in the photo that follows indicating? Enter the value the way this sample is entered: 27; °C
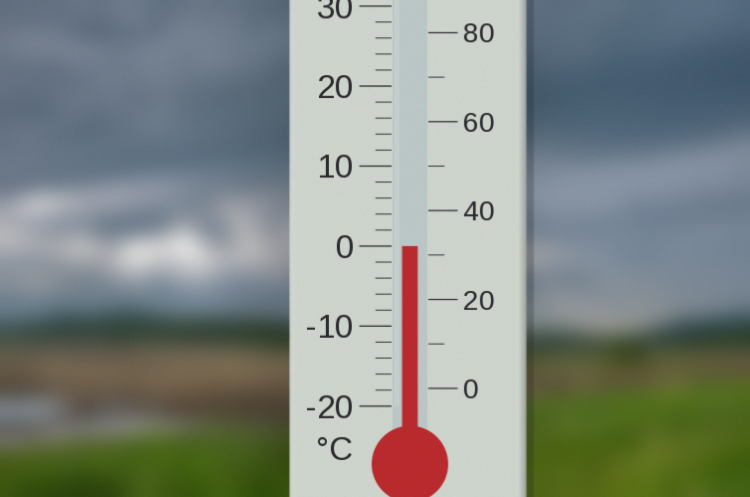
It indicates 0; °C
